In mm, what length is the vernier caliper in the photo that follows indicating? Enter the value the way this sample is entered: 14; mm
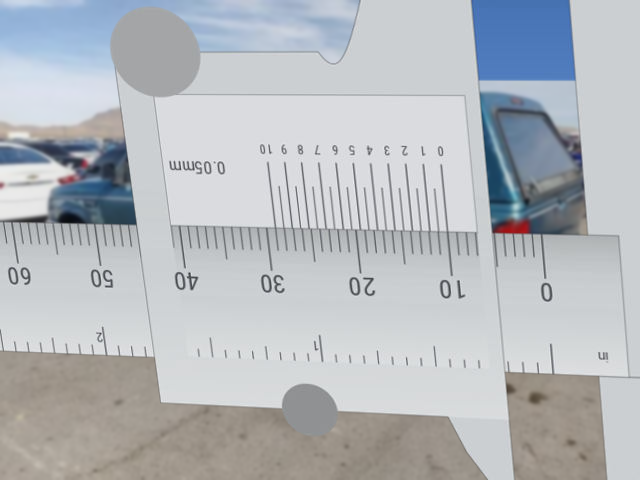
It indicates 10.0; mm
